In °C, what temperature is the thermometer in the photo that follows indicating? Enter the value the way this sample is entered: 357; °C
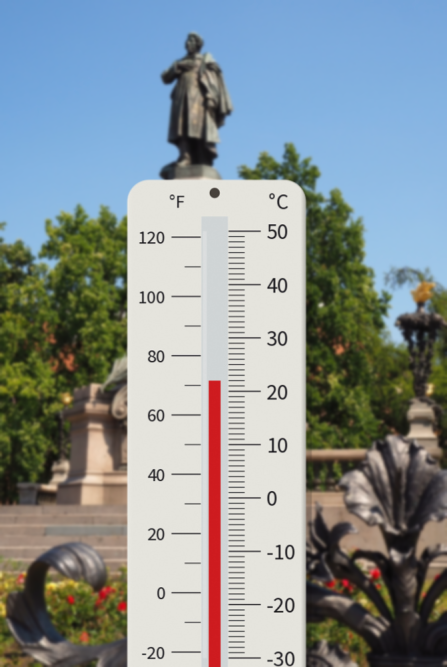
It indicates 22; °C
